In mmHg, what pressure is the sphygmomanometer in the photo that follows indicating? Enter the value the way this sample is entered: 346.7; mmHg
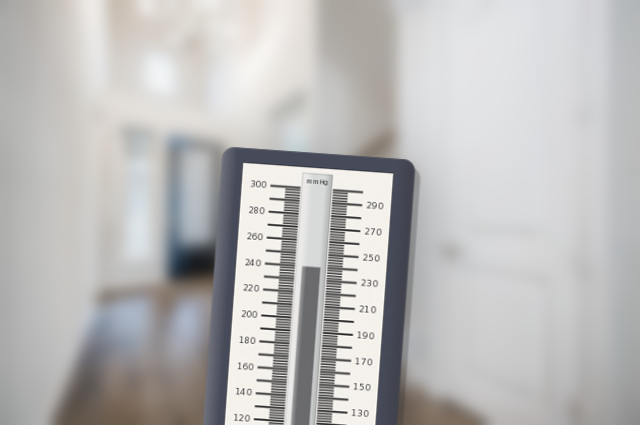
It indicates 240; mmHg
